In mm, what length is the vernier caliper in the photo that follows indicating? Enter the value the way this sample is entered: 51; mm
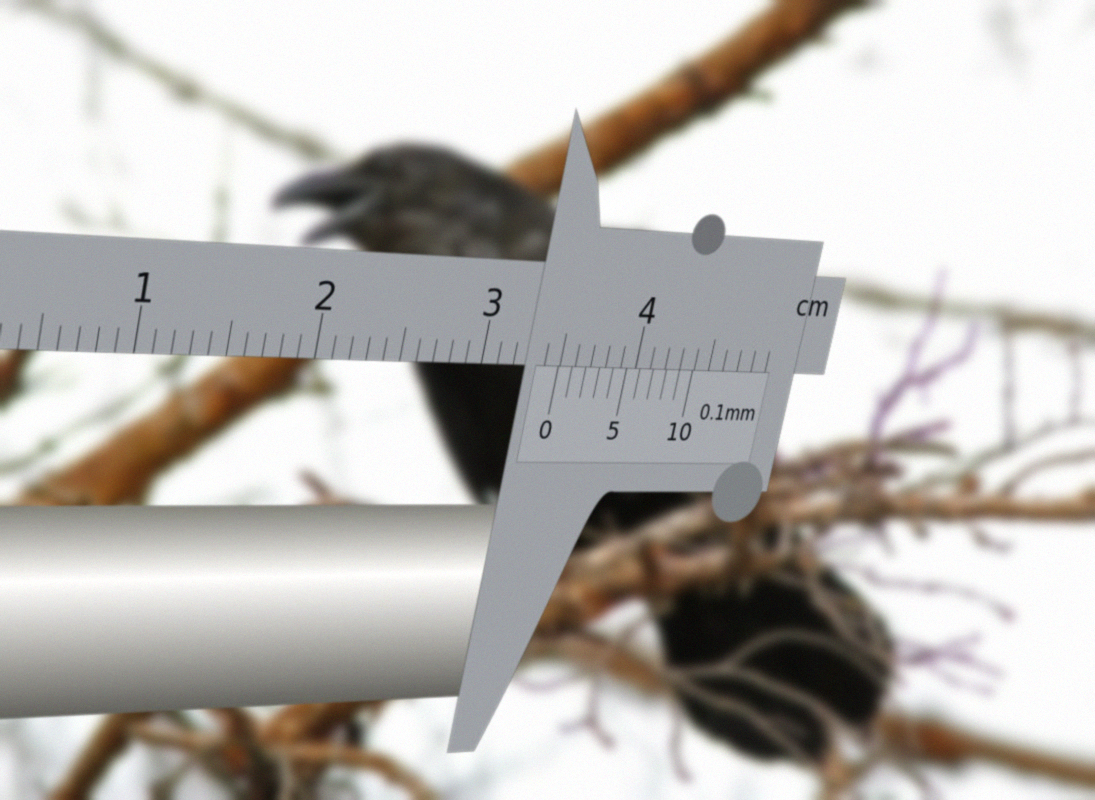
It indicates 34.9; mm
